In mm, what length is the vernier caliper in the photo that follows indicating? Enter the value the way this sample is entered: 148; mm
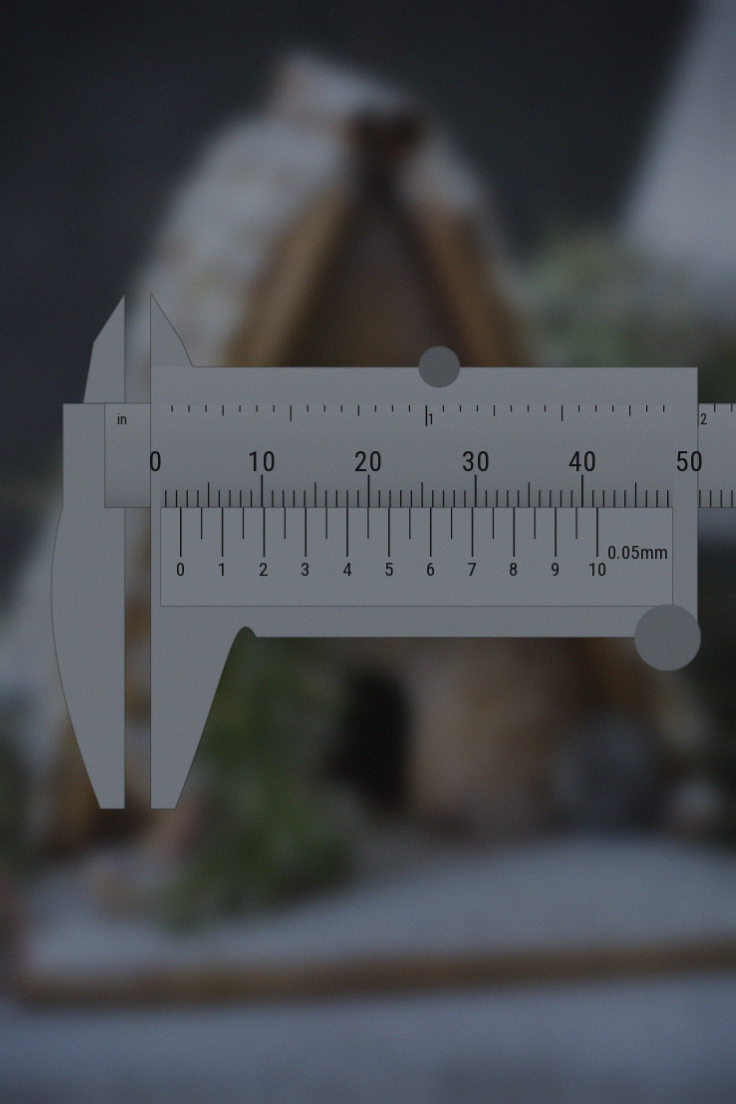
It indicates 2.4; mm
